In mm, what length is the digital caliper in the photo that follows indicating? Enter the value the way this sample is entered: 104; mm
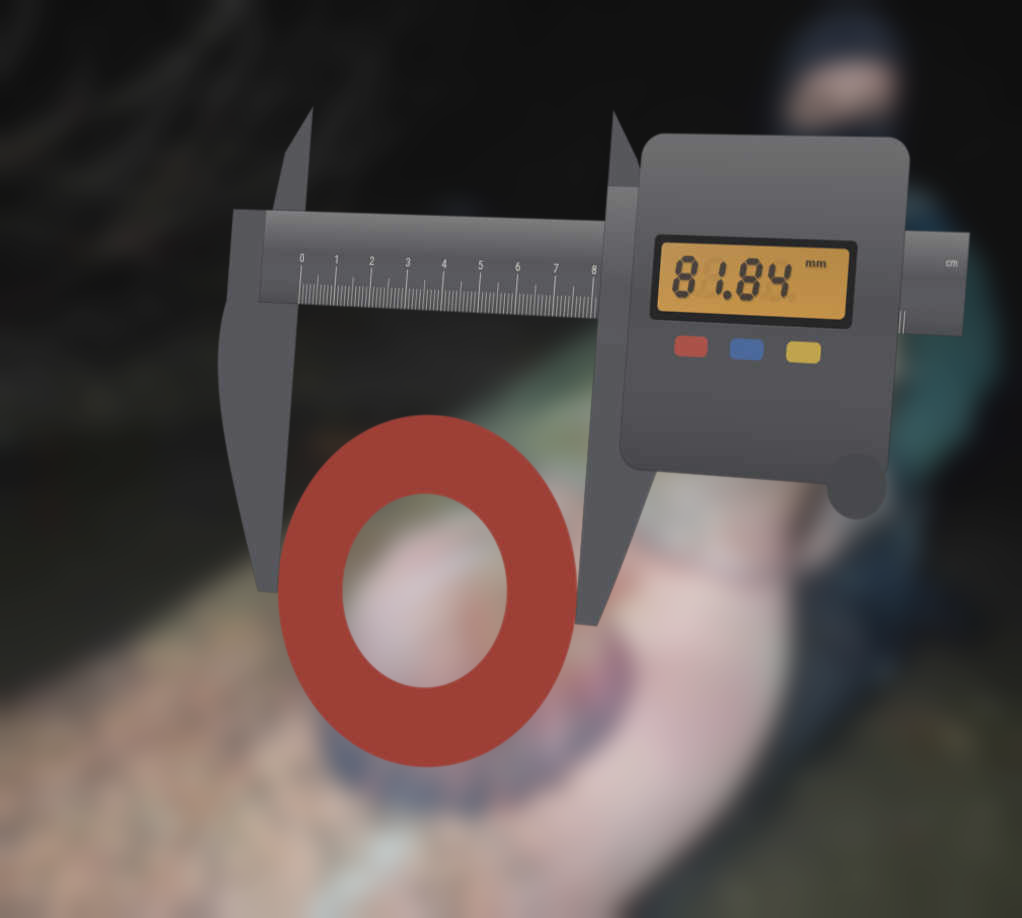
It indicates 81.84; mm
